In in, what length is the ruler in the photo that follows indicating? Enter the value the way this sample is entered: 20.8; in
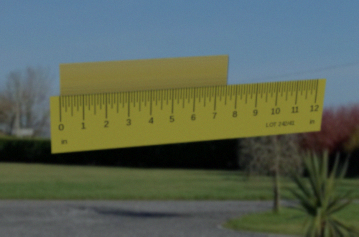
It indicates 7.5; in
